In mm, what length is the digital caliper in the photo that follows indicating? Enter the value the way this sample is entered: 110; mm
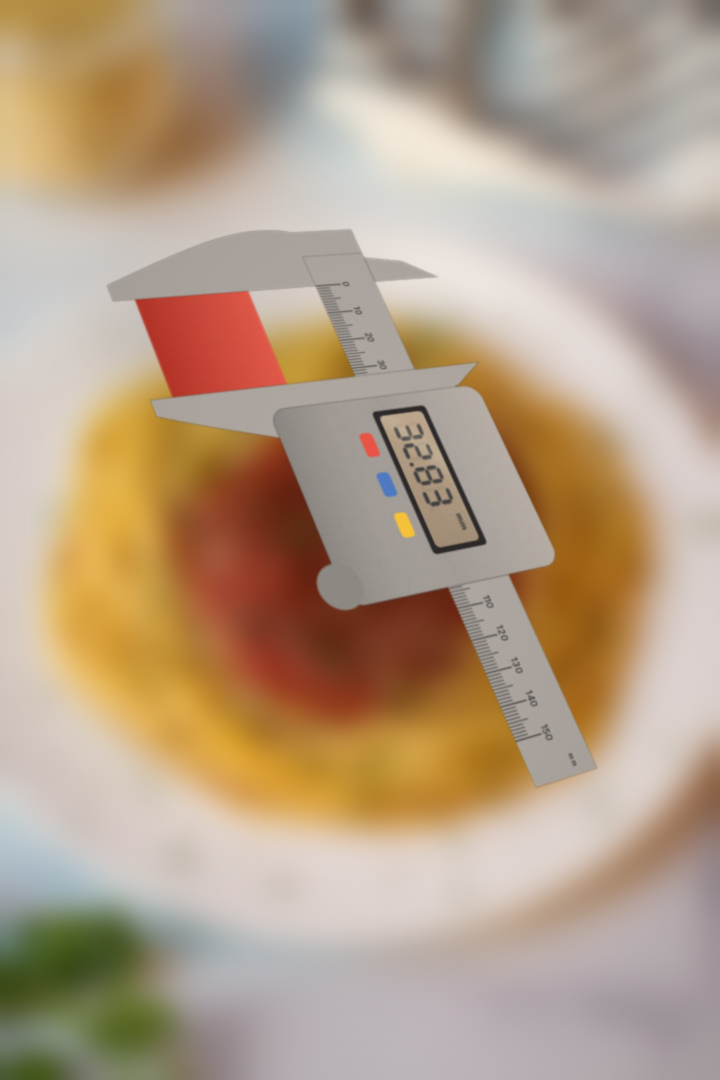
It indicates 32.83; mm
